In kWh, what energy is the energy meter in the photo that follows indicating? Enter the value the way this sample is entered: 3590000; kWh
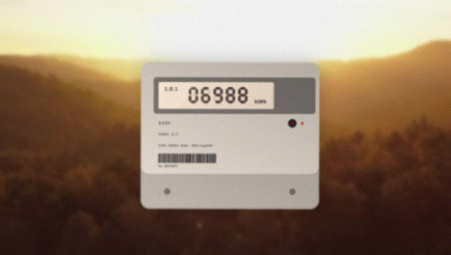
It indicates 6988; kWh
